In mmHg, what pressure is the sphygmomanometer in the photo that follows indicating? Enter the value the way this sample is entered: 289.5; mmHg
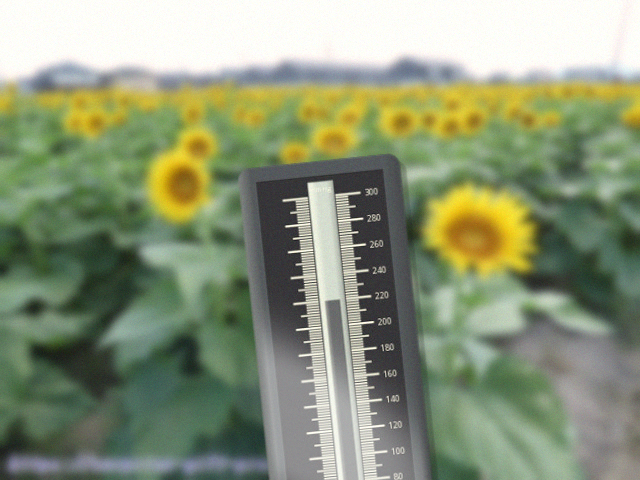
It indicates 220; mmHg
